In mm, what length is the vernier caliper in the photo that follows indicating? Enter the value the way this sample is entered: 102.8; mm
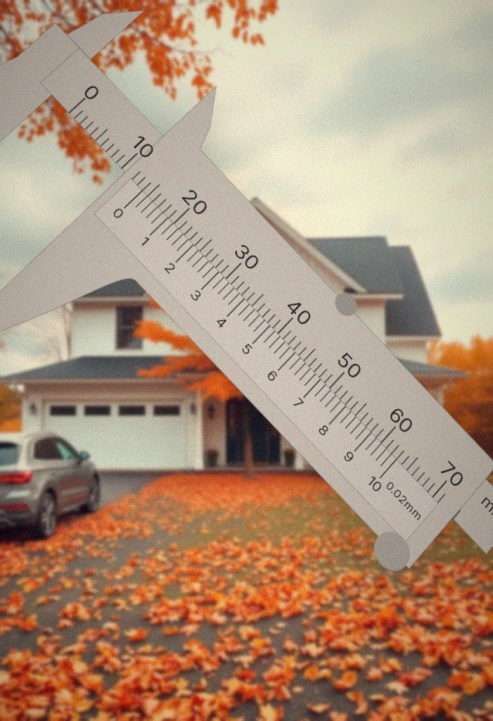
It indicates 14.0; mm
